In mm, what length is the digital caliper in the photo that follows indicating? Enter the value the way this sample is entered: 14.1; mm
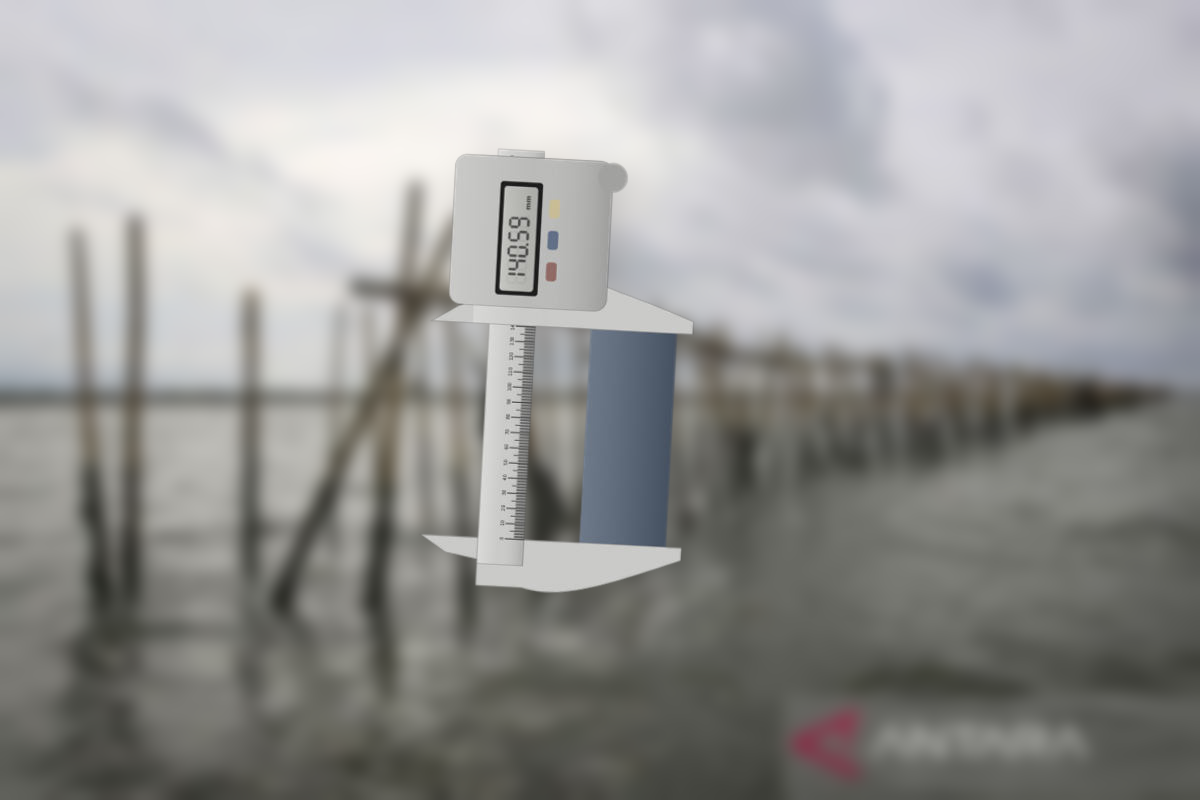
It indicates 140.59; mm
